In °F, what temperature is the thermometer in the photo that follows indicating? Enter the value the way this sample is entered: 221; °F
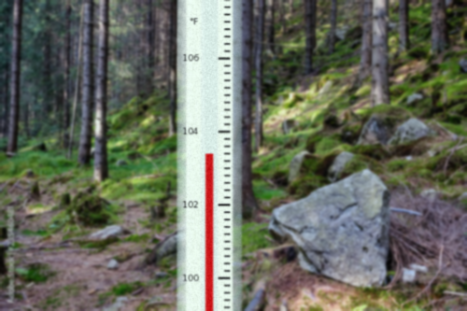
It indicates 103.4; °F
